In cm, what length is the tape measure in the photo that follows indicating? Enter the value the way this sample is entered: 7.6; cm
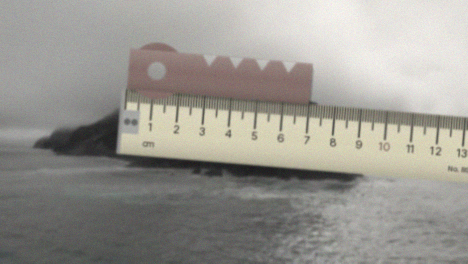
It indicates 7; cm
